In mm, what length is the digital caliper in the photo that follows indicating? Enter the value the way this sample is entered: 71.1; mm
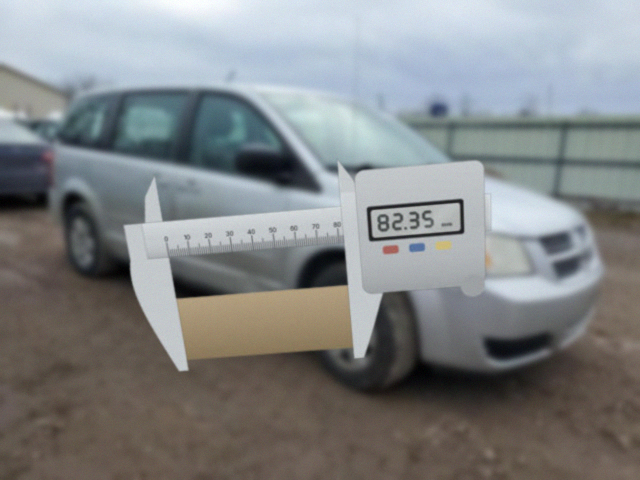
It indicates 82.35; mm
